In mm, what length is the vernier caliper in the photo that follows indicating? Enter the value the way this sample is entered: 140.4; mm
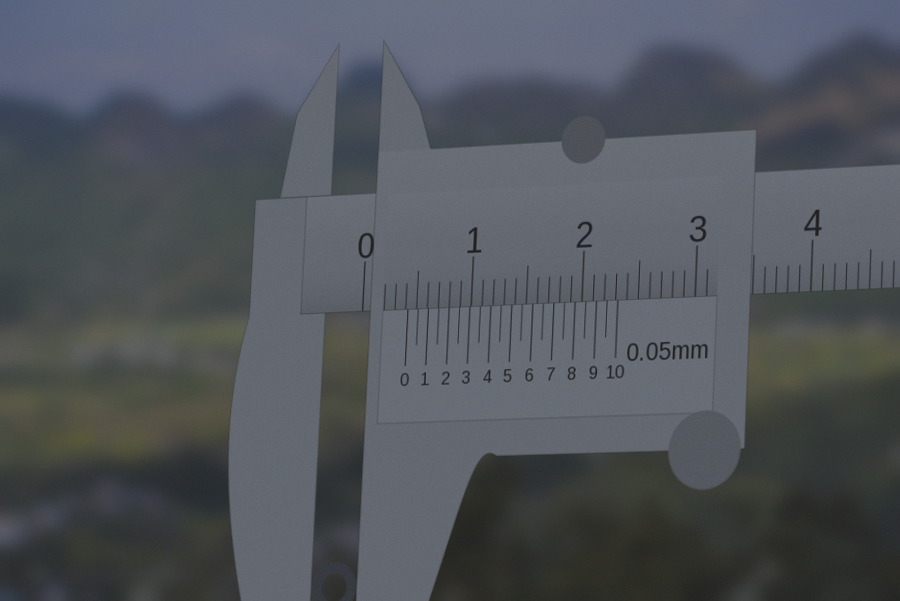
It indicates 4.2; mm
